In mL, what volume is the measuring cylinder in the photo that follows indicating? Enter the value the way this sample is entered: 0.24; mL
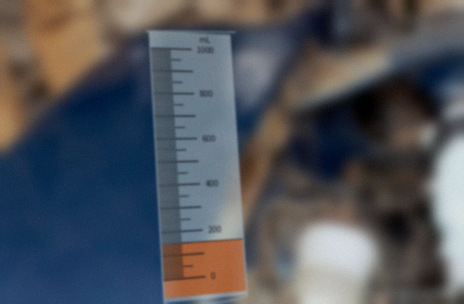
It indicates 150; mL
